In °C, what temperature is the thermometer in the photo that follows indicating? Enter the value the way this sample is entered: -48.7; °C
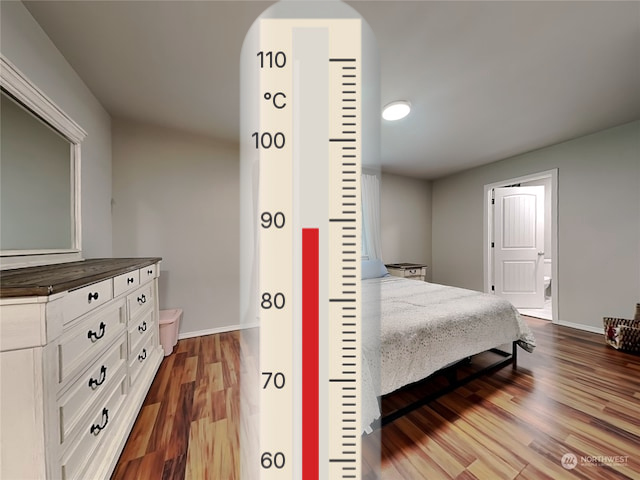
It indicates 89; °C
